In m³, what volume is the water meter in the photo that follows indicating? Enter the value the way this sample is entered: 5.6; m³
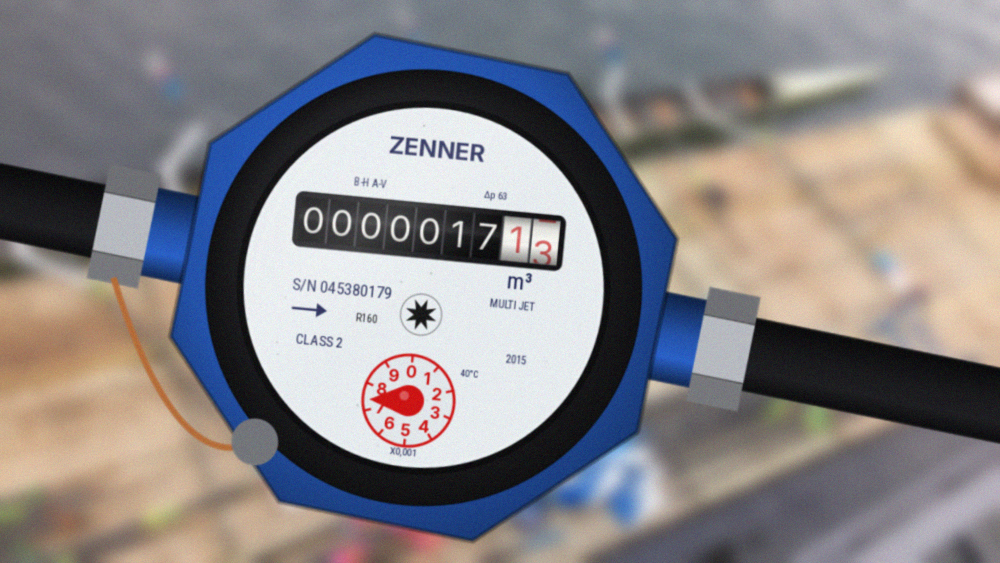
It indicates 17.127; m³
